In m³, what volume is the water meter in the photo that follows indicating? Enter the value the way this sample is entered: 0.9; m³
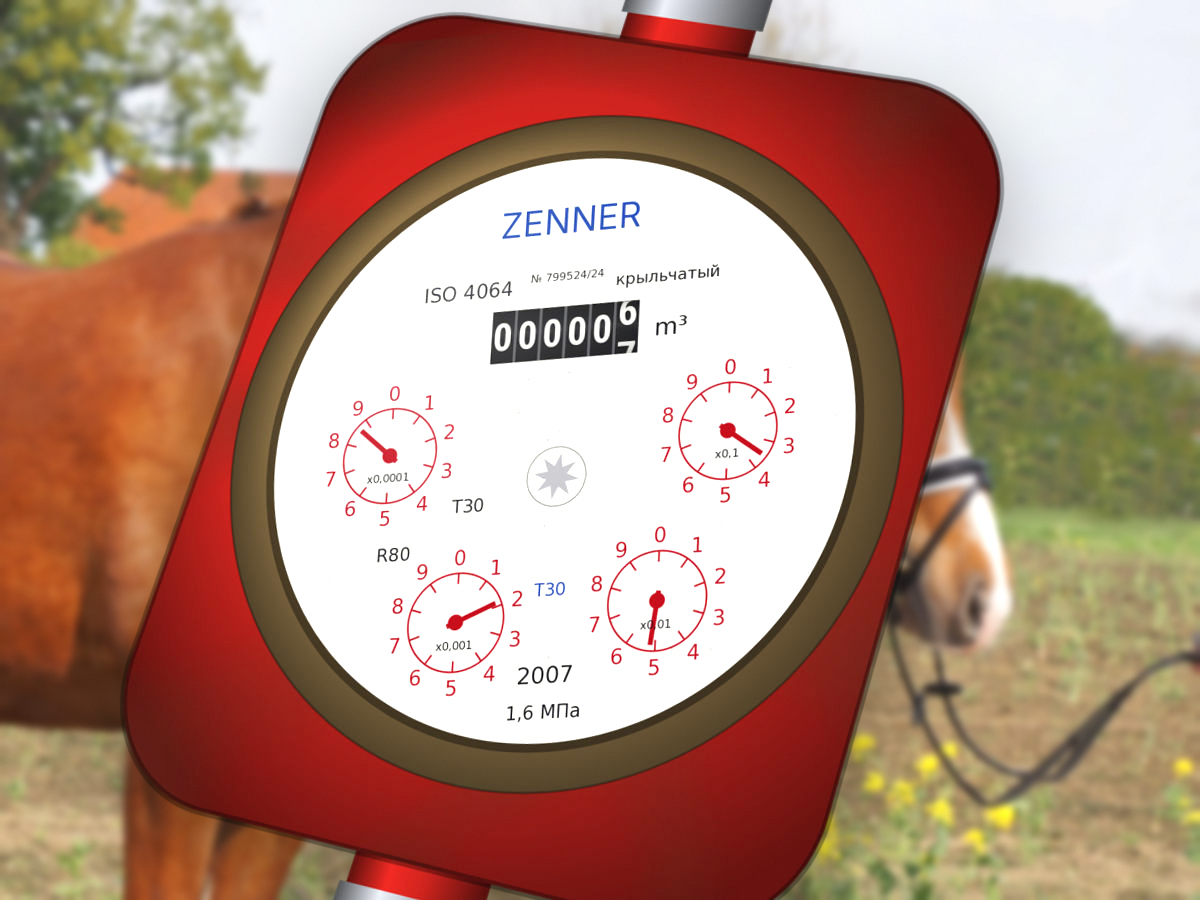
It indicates 6.3518; m³
